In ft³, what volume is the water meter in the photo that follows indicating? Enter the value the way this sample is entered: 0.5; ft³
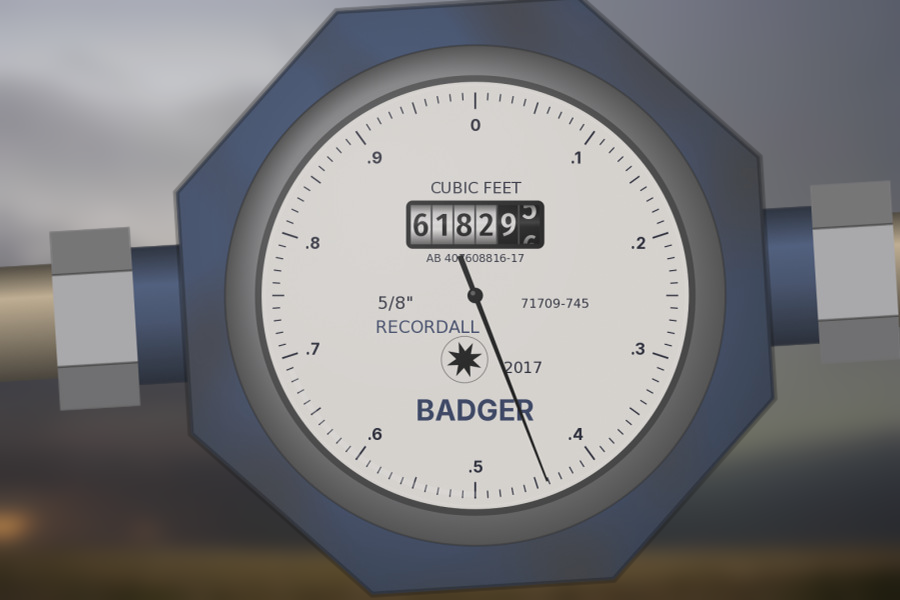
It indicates 618295.44; ft³
